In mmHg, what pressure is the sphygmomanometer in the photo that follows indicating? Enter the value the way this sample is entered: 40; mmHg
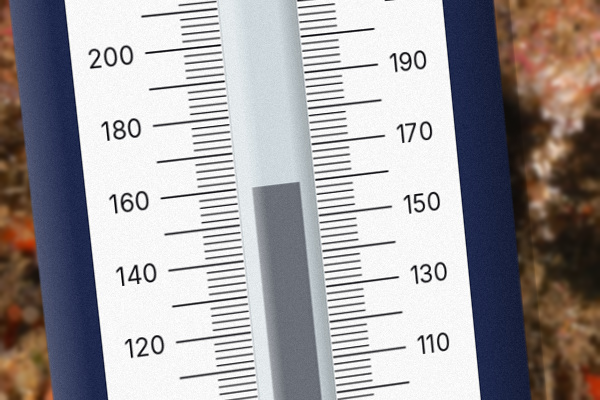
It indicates 160; mmHg
